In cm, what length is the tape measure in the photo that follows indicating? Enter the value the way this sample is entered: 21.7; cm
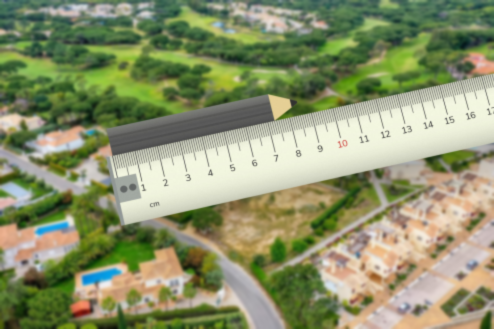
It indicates 8.5; cm
